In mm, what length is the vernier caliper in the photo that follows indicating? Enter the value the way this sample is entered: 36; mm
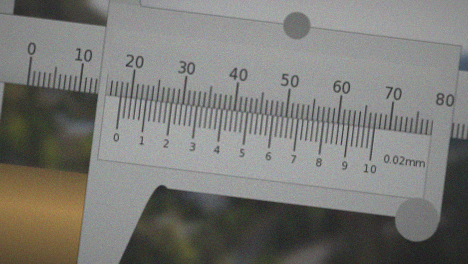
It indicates 18.0; mm
